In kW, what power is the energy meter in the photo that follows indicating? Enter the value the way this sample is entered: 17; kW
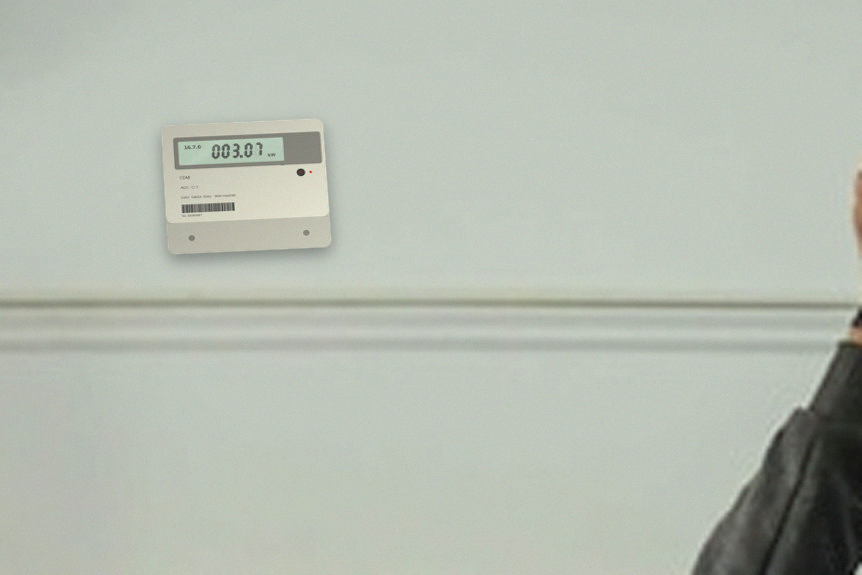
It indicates 3.07; kW
